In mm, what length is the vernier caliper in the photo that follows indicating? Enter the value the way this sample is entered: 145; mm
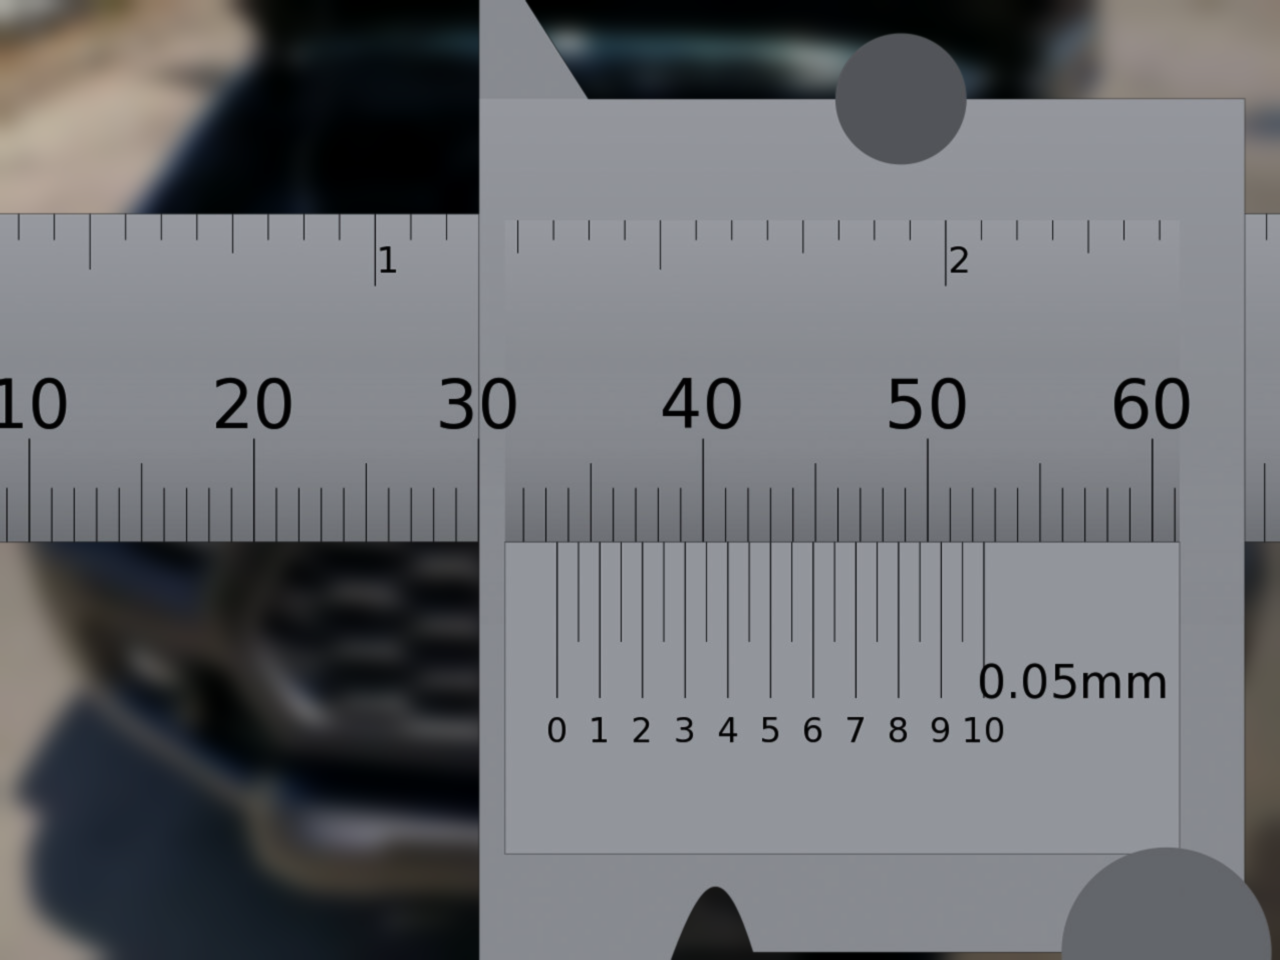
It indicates 33.5; mm
